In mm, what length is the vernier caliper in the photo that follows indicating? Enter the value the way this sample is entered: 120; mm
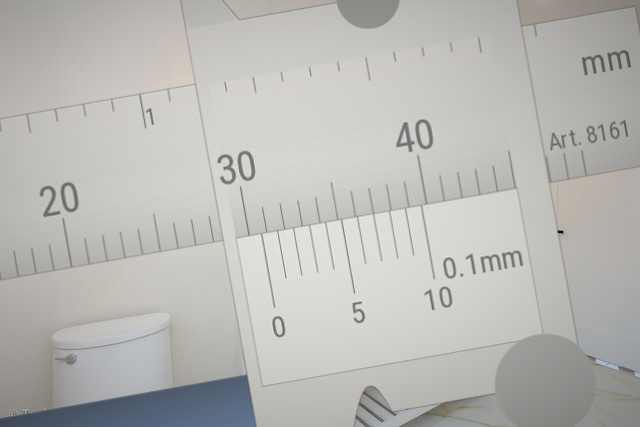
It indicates 30.7; mm
